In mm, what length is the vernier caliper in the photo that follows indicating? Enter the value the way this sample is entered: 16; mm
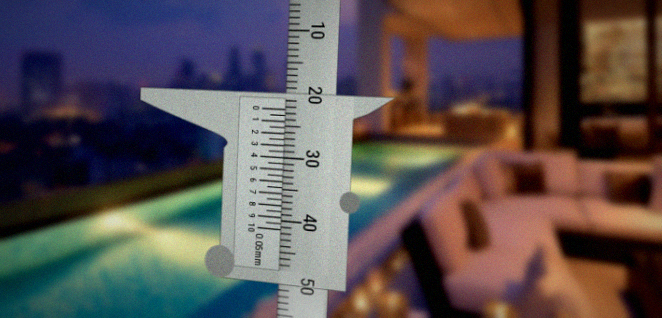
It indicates 22.4; mm
